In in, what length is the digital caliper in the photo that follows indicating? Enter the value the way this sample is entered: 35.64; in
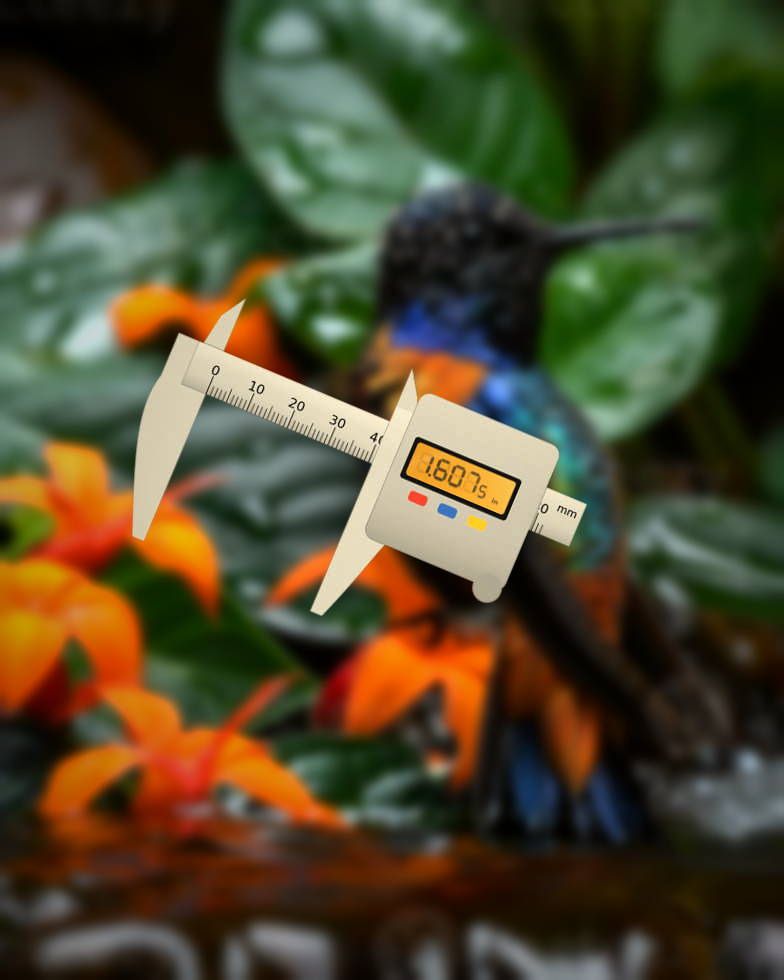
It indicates 1.6075; in
